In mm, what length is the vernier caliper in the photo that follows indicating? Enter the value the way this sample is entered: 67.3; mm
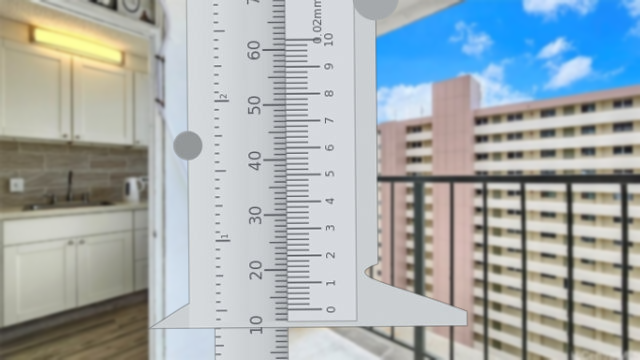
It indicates 12.8; mm
